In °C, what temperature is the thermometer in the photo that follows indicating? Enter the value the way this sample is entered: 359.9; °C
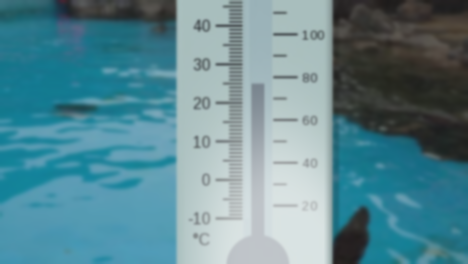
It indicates 25; °C
